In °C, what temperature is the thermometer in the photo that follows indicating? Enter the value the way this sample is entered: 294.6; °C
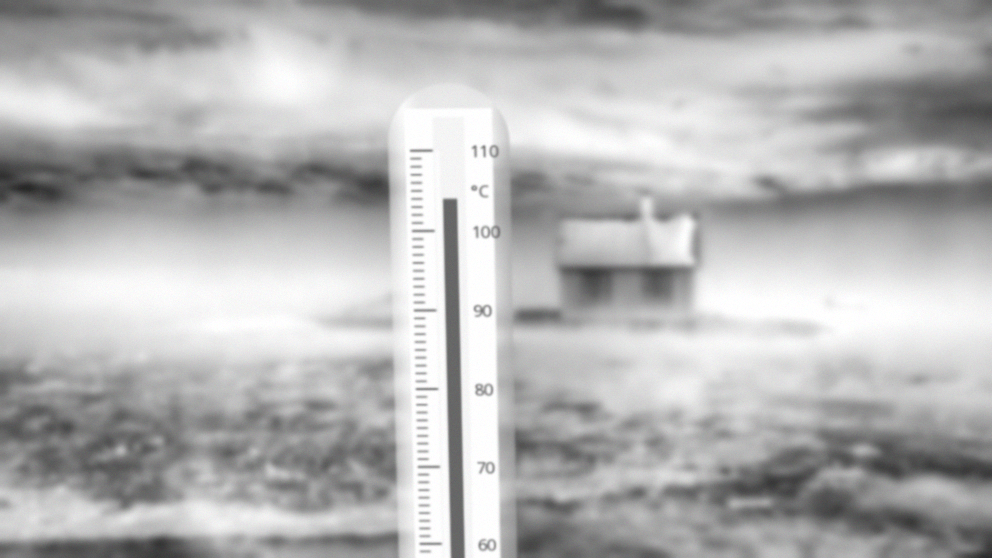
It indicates 104; °C
